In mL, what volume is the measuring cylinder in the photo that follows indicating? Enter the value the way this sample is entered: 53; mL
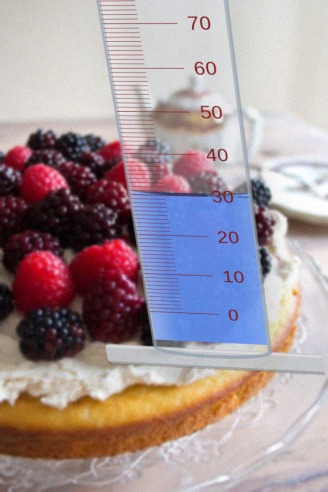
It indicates 30; mL
